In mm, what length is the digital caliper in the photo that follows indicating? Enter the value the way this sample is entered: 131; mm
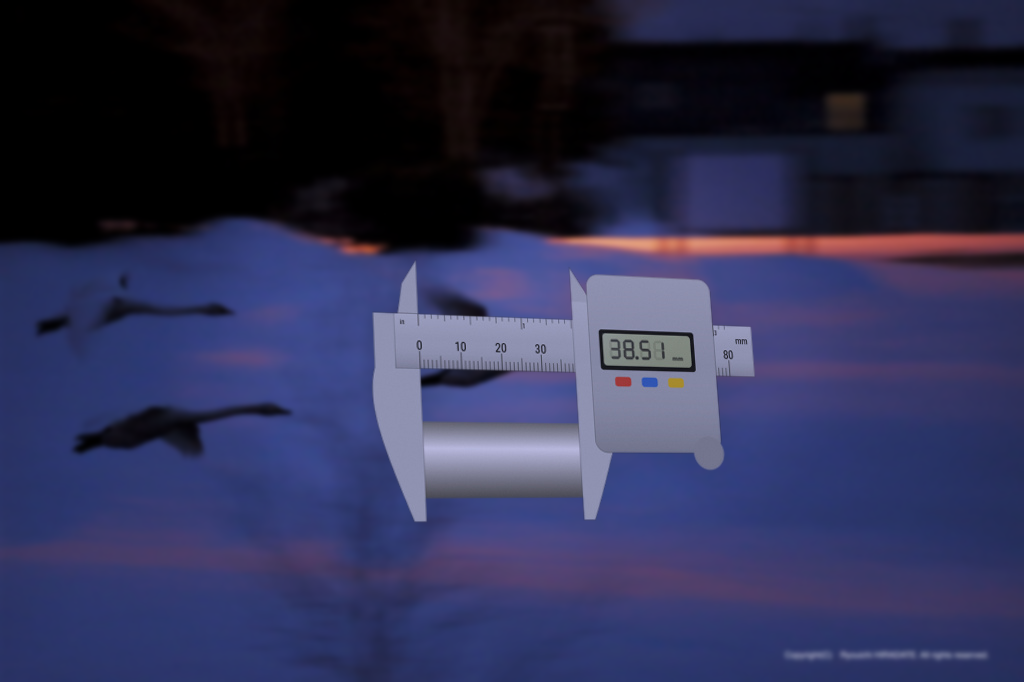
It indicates 38.51; mm
